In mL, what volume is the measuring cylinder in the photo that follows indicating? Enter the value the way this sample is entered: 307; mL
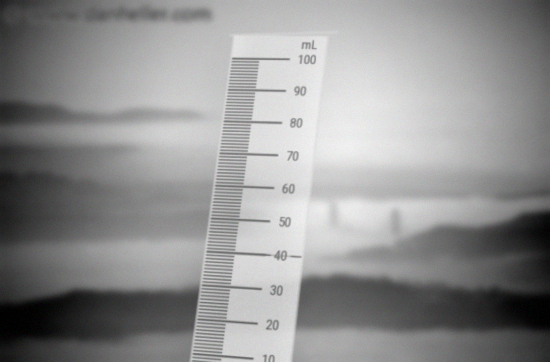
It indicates 40; mL
